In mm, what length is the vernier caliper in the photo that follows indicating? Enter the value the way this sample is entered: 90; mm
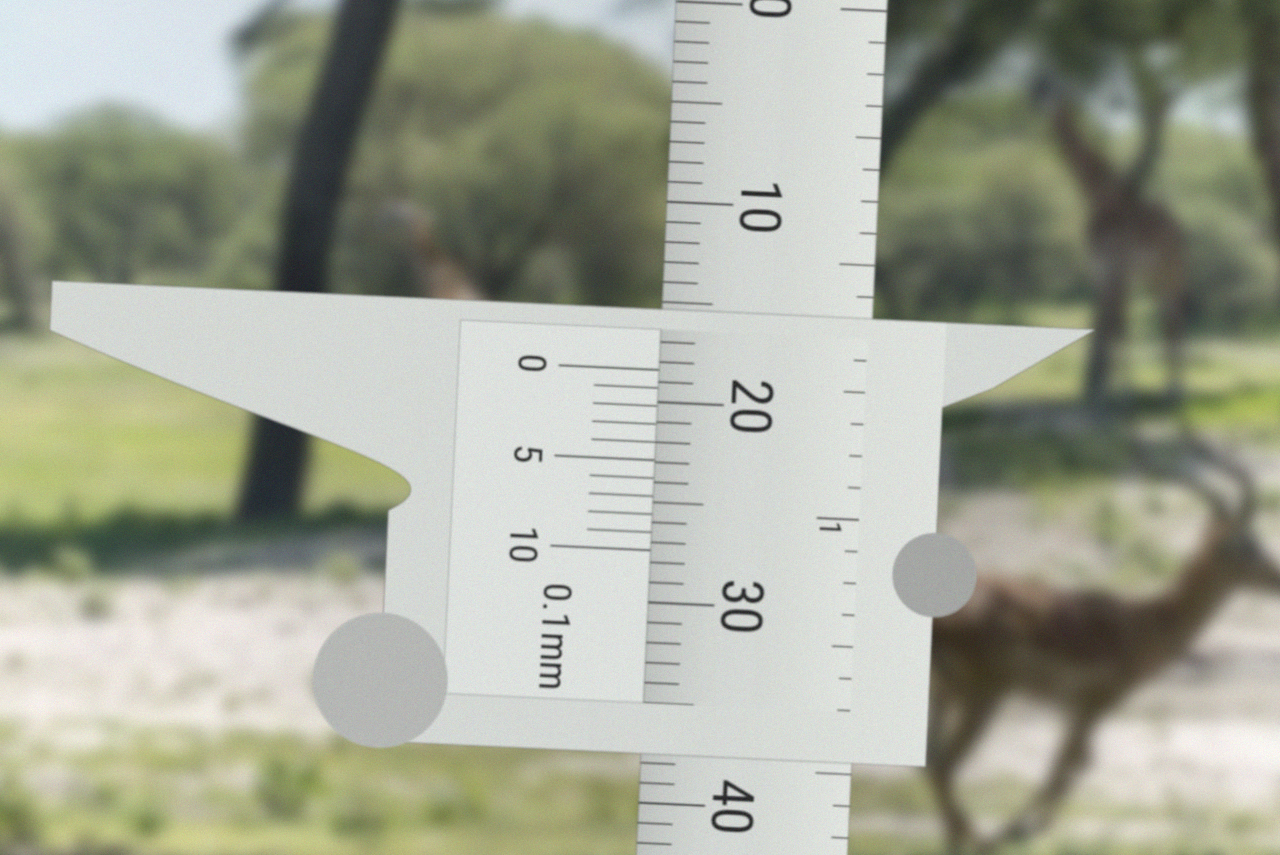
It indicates 18.4; mm
